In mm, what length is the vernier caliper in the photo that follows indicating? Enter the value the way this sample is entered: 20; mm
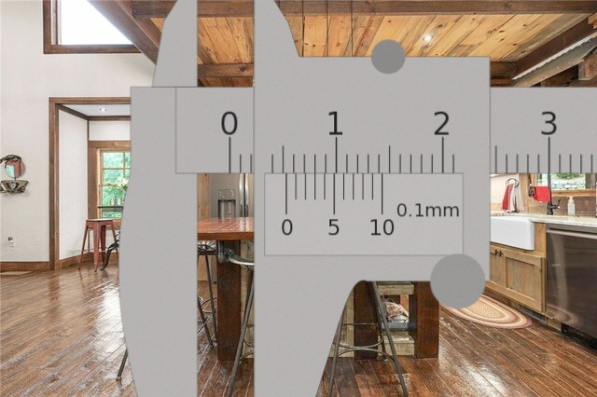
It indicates 5.3; mm
